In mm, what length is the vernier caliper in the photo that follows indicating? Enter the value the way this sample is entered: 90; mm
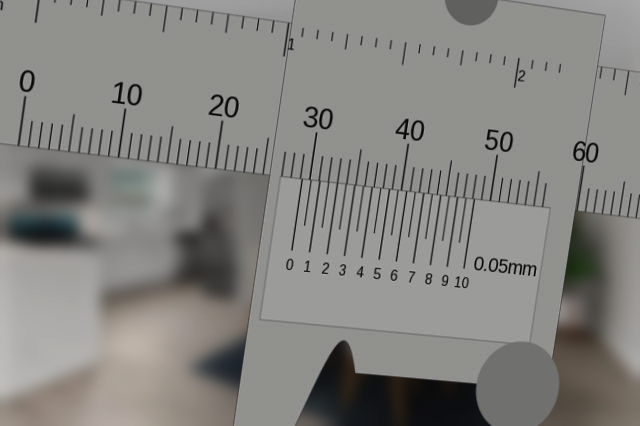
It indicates 29.2; mm
